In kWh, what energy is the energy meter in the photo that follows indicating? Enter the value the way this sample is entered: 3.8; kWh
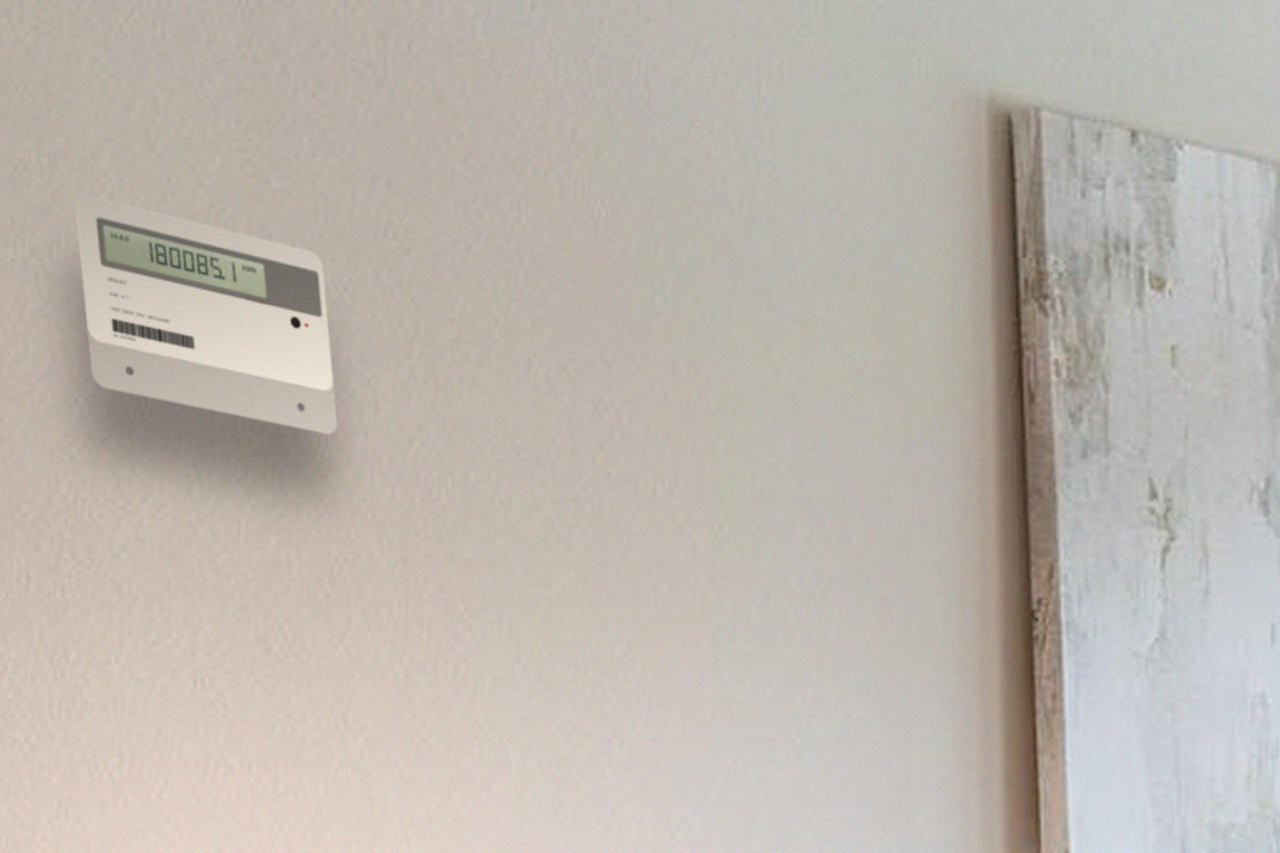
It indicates 180085.1; kWh
